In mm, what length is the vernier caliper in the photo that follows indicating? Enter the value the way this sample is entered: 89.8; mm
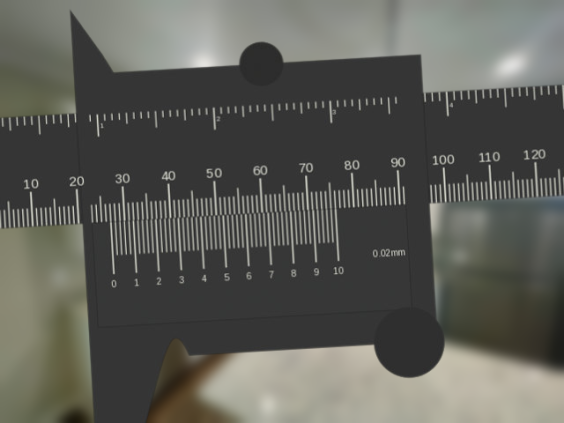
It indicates 27.0; mm
